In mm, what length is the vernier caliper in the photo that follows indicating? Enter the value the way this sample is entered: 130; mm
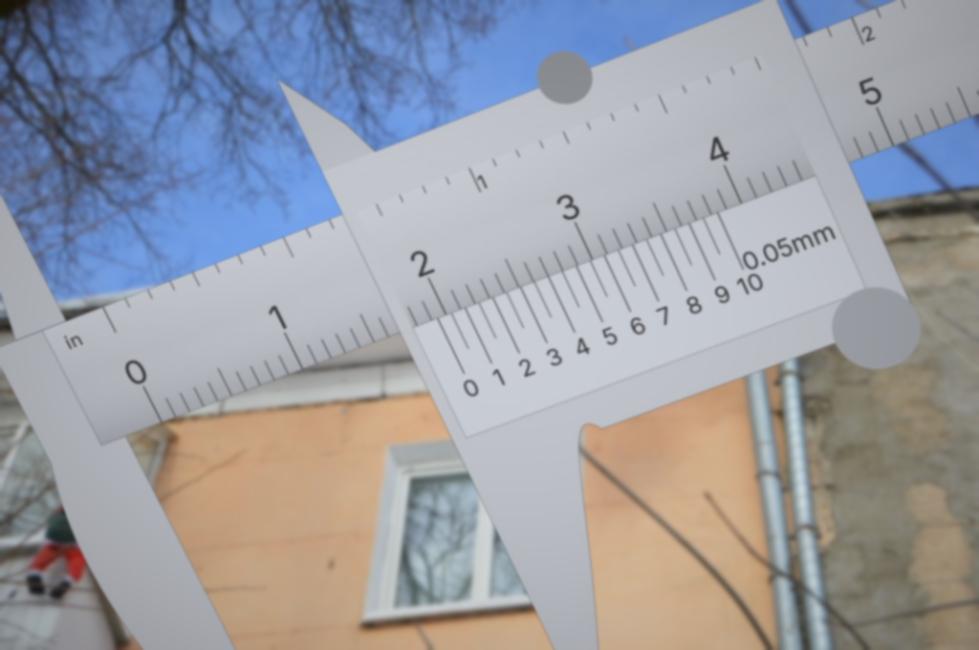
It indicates 19.4; mm
